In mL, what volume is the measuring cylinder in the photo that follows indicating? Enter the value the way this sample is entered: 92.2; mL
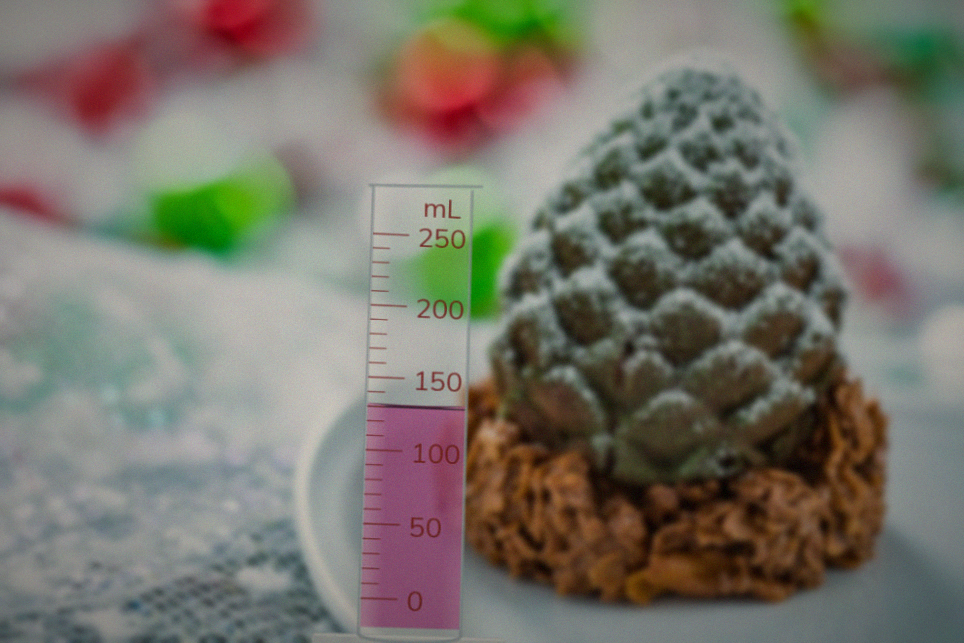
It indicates 130; mL
